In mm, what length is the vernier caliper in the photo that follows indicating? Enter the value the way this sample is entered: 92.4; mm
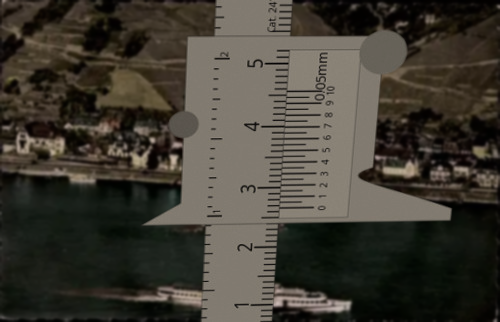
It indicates 26.6; mm
